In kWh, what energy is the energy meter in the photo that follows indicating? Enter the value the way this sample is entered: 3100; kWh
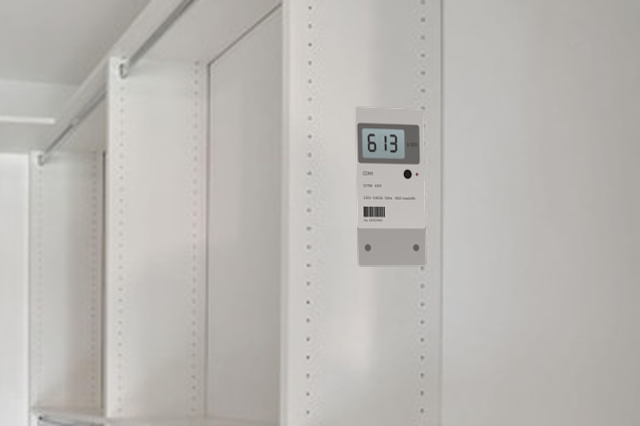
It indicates 613; kWh
